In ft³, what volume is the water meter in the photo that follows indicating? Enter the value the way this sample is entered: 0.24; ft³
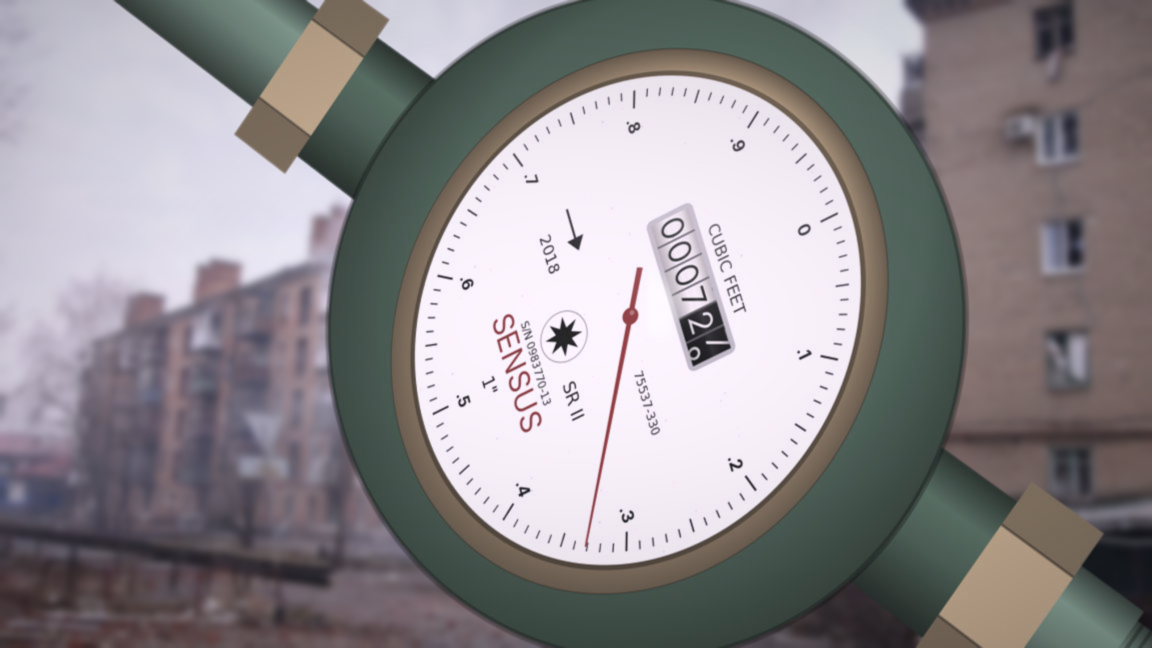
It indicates 727.33; ft³
